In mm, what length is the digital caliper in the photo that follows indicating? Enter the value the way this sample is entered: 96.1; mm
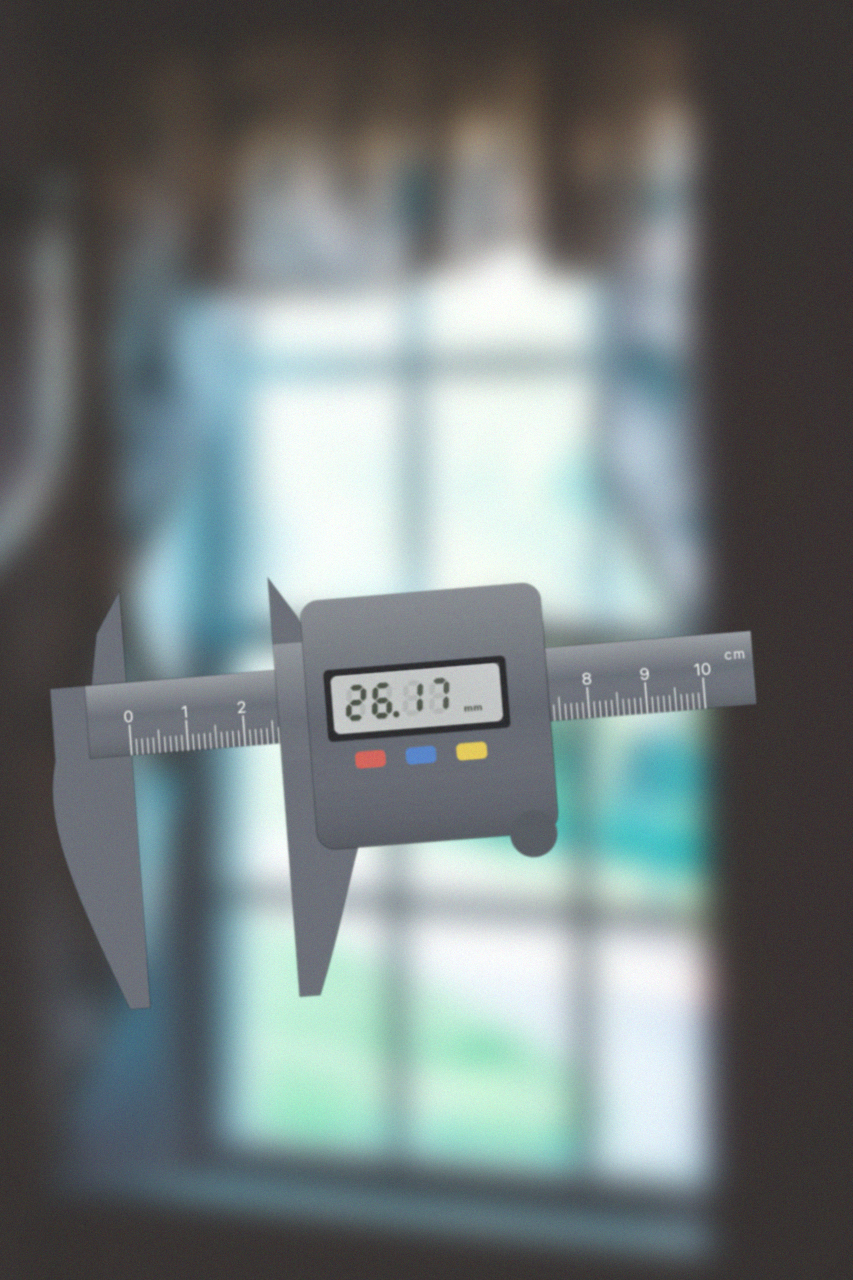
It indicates 26.17; mm
